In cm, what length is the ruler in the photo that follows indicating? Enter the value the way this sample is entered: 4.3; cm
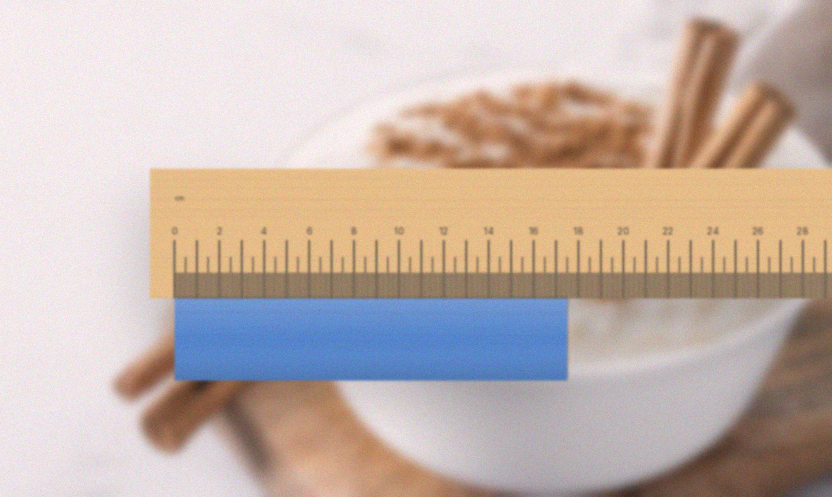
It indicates 17.5; cm
